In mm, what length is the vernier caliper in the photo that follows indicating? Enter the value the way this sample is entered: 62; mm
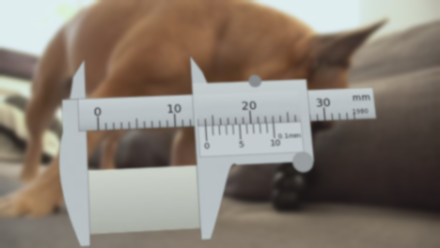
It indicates 14.0; mm
